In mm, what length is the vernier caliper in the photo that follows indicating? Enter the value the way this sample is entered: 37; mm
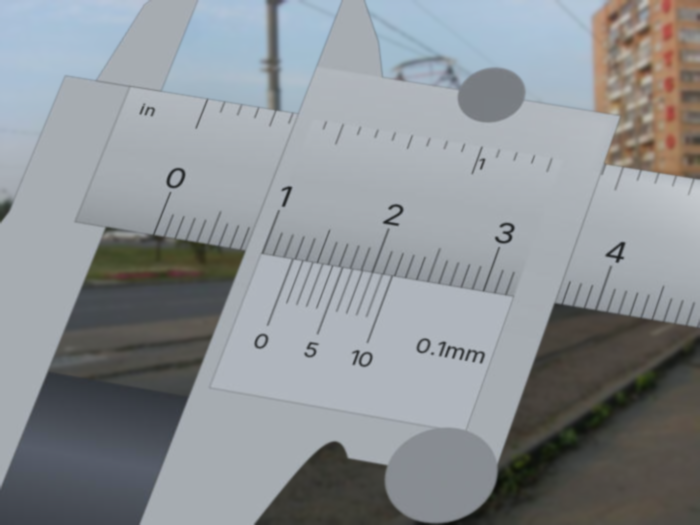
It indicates 12.8; mm
